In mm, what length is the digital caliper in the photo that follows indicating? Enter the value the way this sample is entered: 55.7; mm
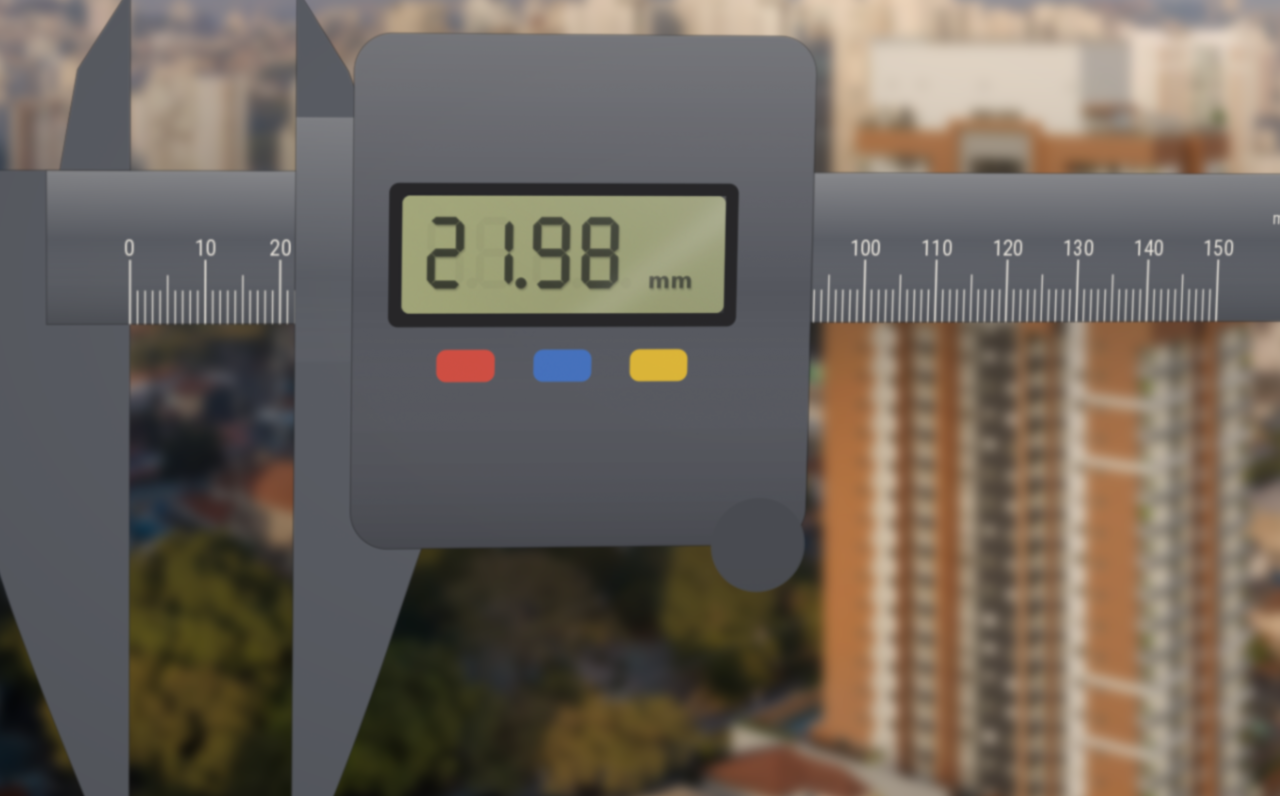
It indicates 21.98; mm
